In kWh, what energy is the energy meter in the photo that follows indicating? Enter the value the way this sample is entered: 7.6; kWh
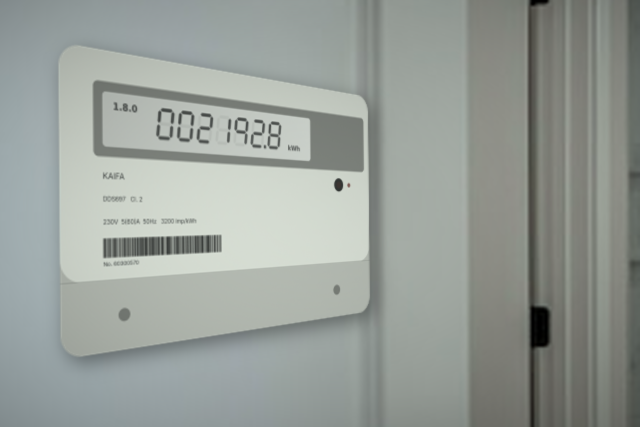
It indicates 2192.8; kWh
